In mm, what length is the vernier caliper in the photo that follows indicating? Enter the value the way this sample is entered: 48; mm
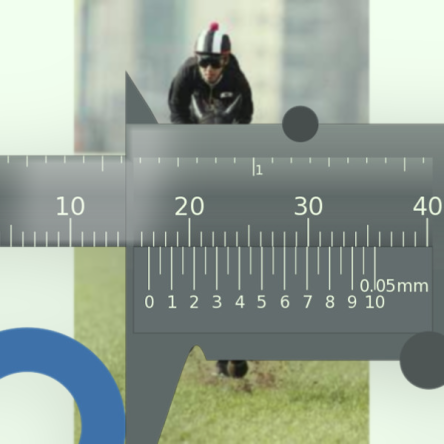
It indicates 16.6; mm
